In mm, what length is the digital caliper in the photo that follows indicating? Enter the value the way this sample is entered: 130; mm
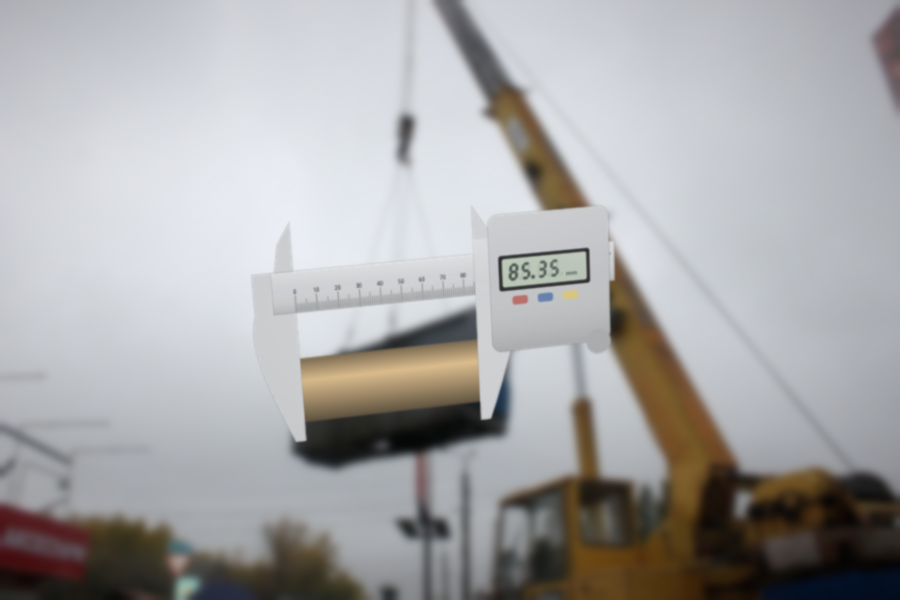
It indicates 85.35; mm
